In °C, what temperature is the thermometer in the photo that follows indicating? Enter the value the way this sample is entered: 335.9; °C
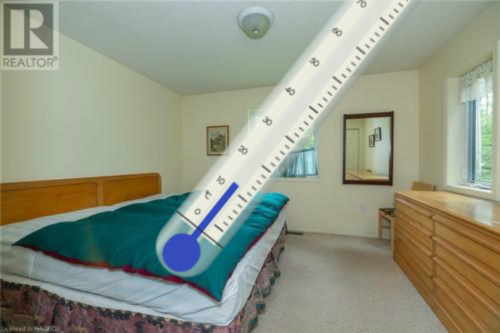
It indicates 12; °C
